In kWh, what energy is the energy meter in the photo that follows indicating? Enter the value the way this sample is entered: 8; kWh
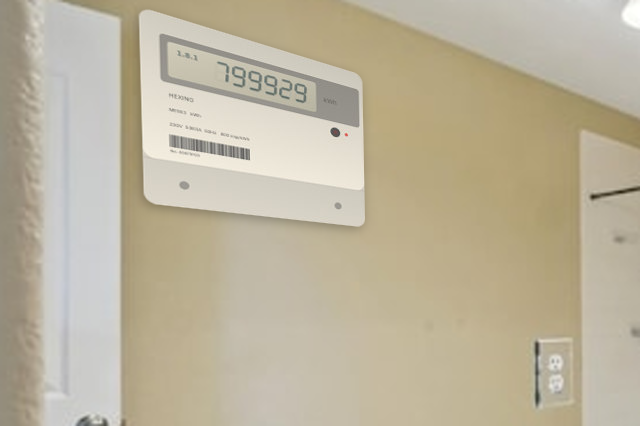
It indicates 799929; kWh
